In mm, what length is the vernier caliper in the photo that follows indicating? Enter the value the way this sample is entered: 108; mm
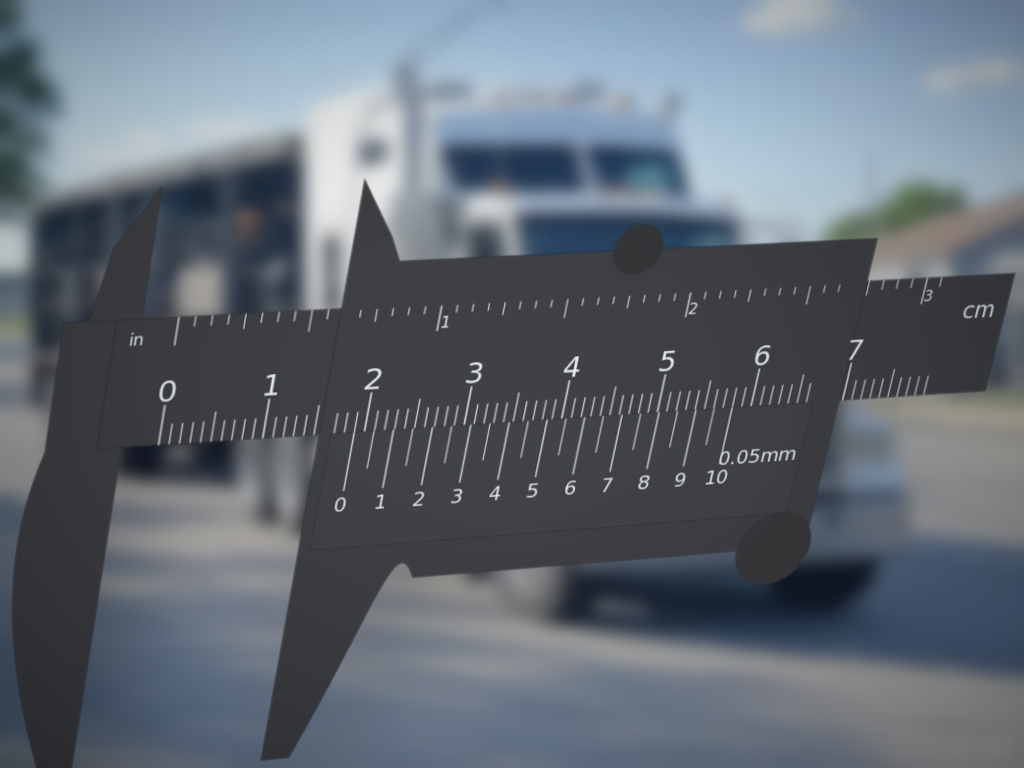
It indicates 19.0; mm
